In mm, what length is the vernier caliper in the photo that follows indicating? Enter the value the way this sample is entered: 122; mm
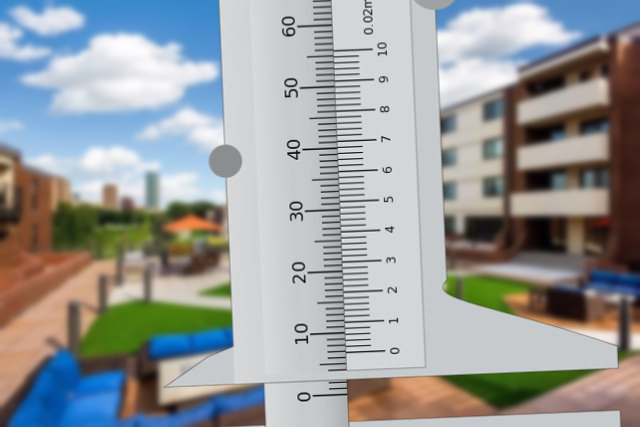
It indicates 6.8; mm
